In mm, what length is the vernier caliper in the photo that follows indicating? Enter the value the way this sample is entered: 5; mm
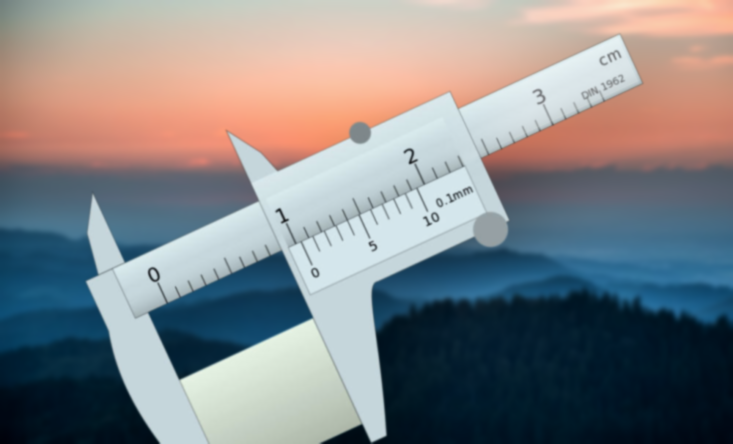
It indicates 10.4; mm
